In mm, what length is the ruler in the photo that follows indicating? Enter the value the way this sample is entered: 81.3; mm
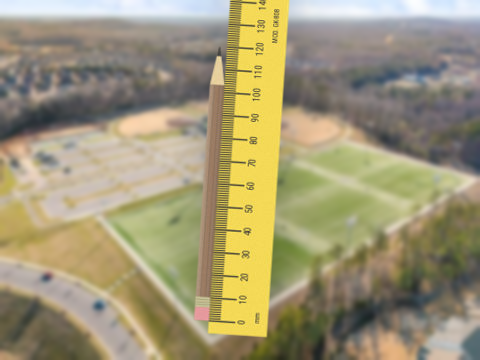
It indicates 120; mm
